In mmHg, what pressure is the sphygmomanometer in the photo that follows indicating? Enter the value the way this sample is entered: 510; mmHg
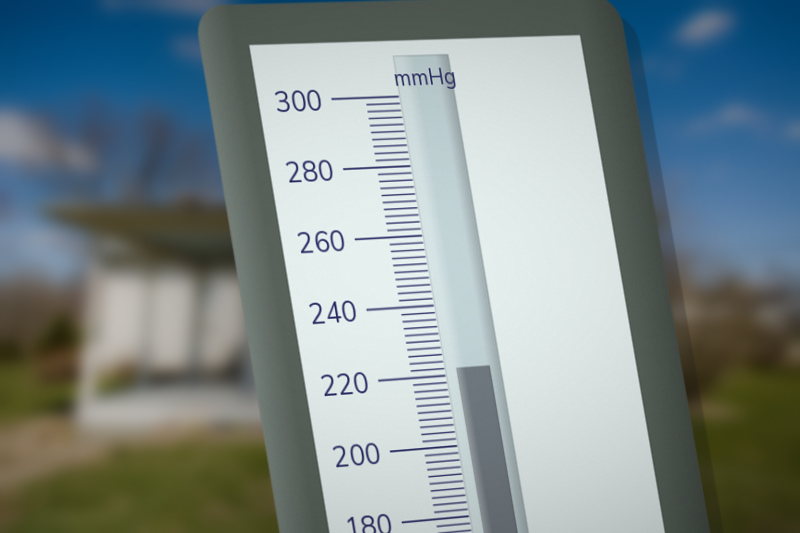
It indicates 222; mmHg
